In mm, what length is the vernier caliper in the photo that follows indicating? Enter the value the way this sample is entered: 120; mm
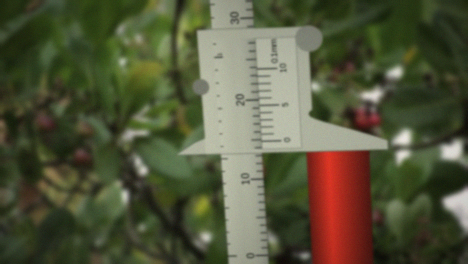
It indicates 14.8; mm
